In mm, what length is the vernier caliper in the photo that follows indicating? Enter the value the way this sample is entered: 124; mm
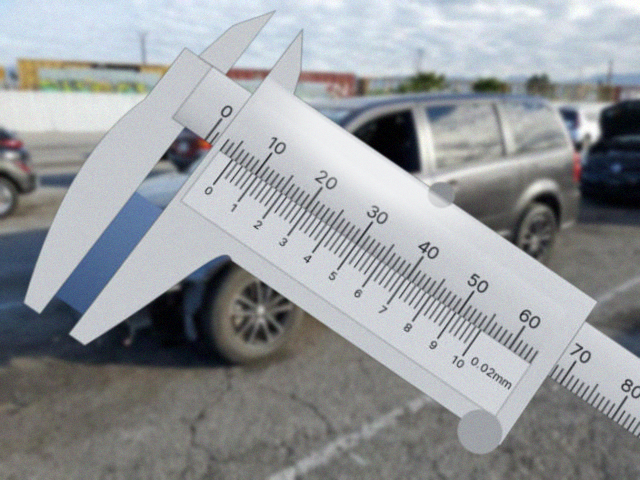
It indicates 5.5; mm
